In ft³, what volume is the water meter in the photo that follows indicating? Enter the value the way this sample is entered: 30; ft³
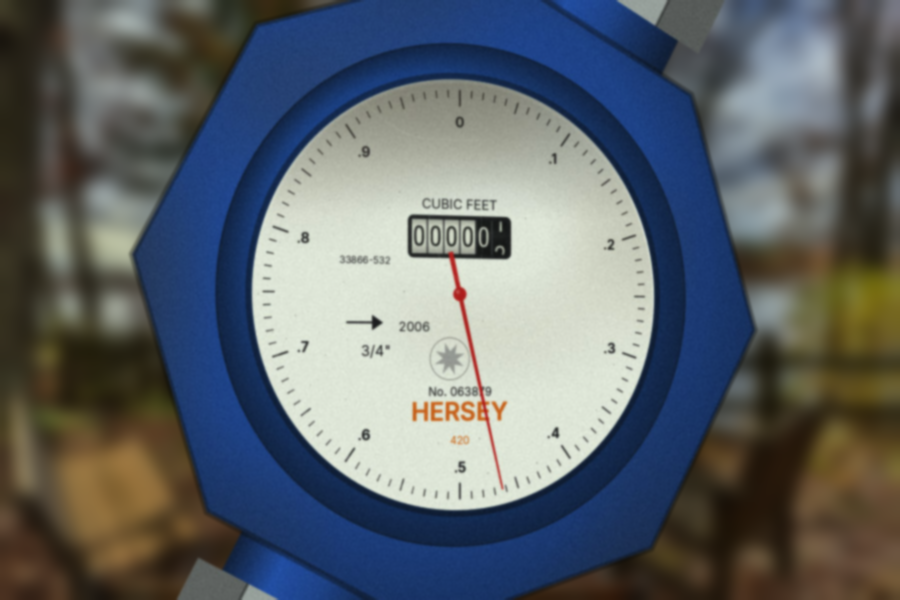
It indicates 1.46; ft³
